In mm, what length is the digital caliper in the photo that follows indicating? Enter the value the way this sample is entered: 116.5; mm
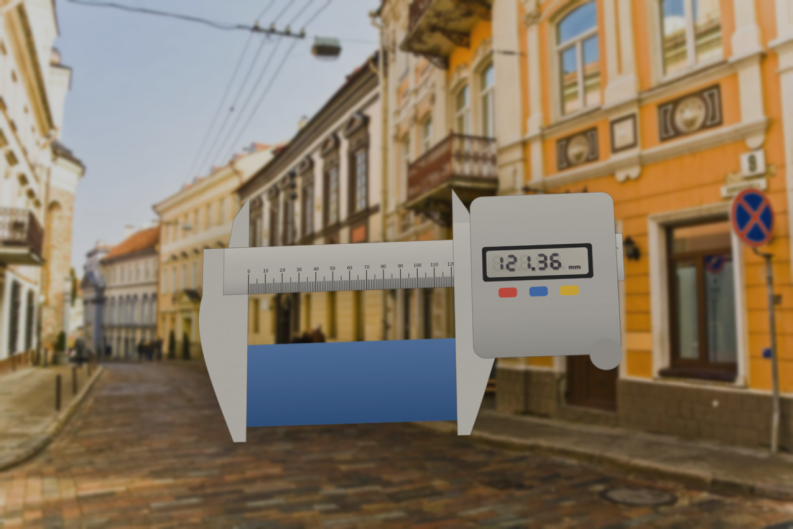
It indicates 121.36; mm
